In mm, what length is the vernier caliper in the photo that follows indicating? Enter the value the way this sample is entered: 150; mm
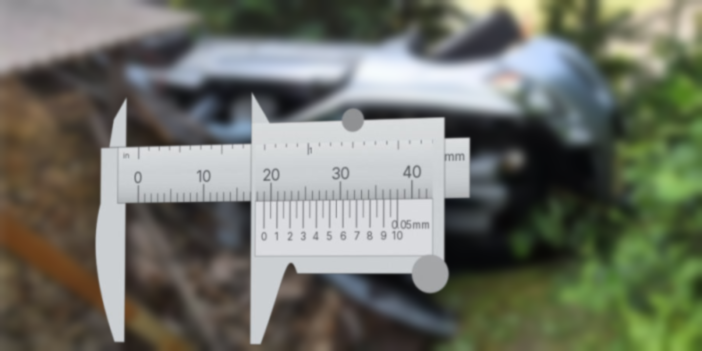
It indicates 19.0; mm
